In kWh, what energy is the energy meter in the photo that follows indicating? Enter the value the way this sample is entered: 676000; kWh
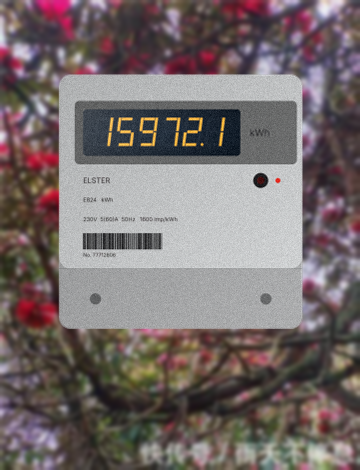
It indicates 15972.1; kWh
